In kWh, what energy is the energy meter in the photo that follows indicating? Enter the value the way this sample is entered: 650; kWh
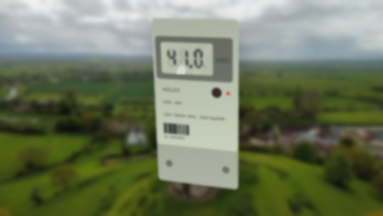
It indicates 41.0; kWh
